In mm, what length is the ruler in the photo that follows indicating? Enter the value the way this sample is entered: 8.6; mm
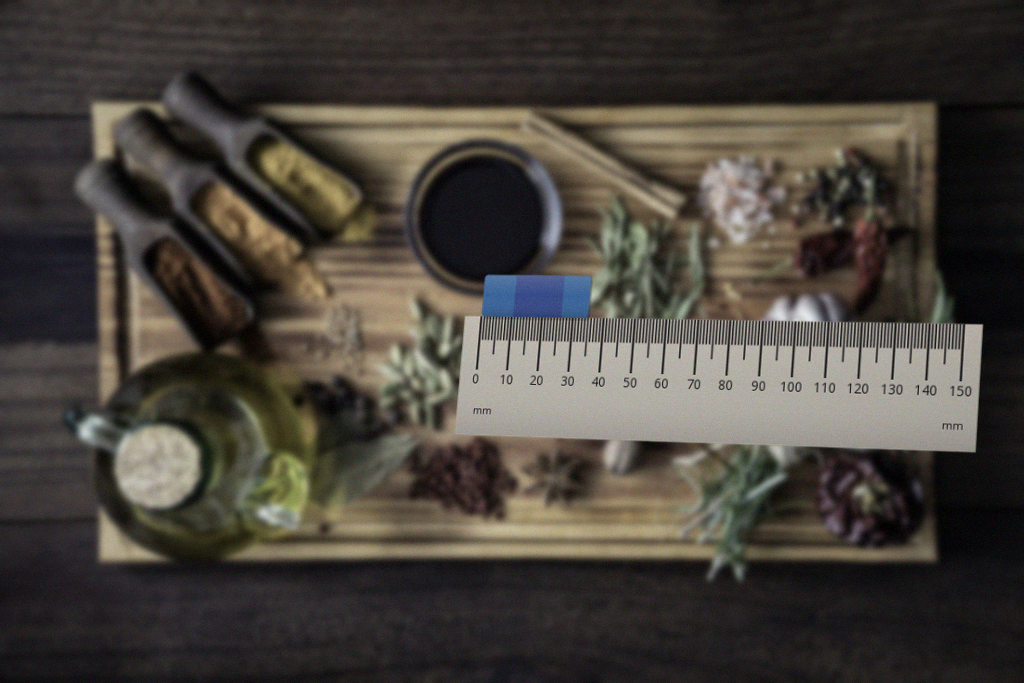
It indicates 35; mm
